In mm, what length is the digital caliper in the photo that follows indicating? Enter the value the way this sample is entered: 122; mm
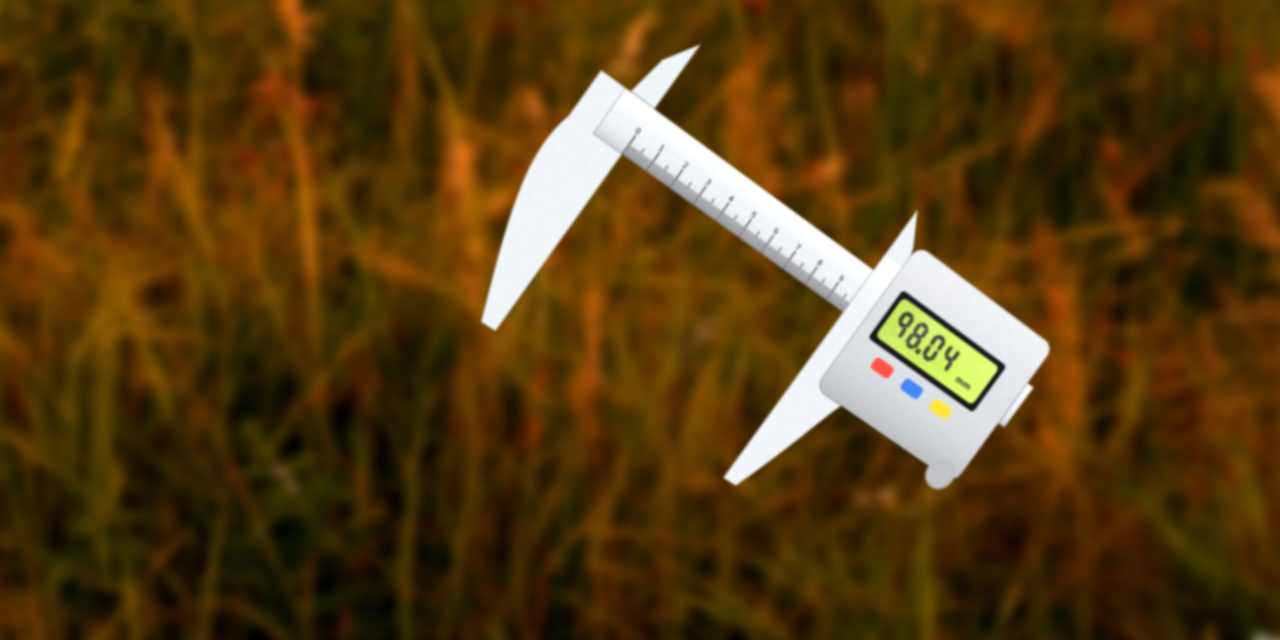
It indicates 98.04; mm
